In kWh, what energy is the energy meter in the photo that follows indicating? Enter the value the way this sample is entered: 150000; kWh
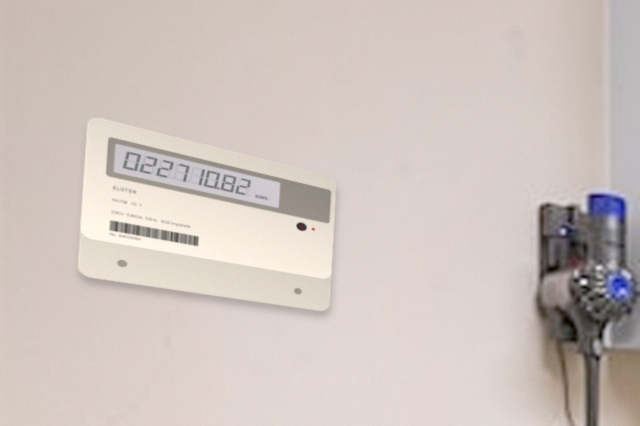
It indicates 22710.82; kWh
